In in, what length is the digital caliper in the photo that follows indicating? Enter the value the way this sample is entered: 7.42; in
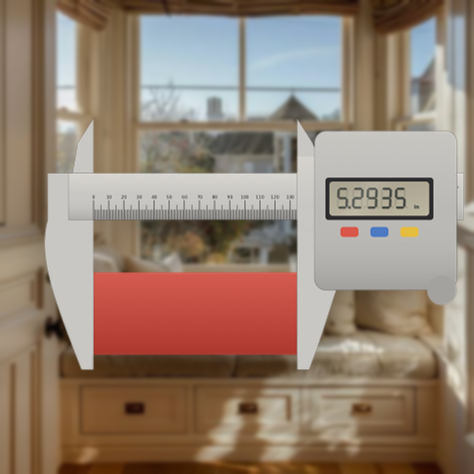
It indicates 5.2935; in
